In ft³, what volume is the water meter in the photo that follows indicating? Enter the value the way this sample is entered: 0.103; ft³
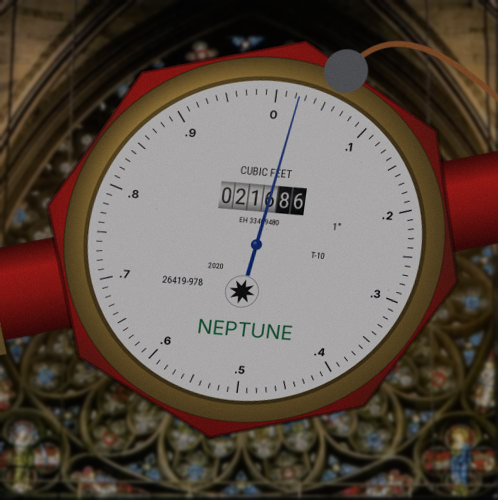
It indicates 21686.02; ft³
